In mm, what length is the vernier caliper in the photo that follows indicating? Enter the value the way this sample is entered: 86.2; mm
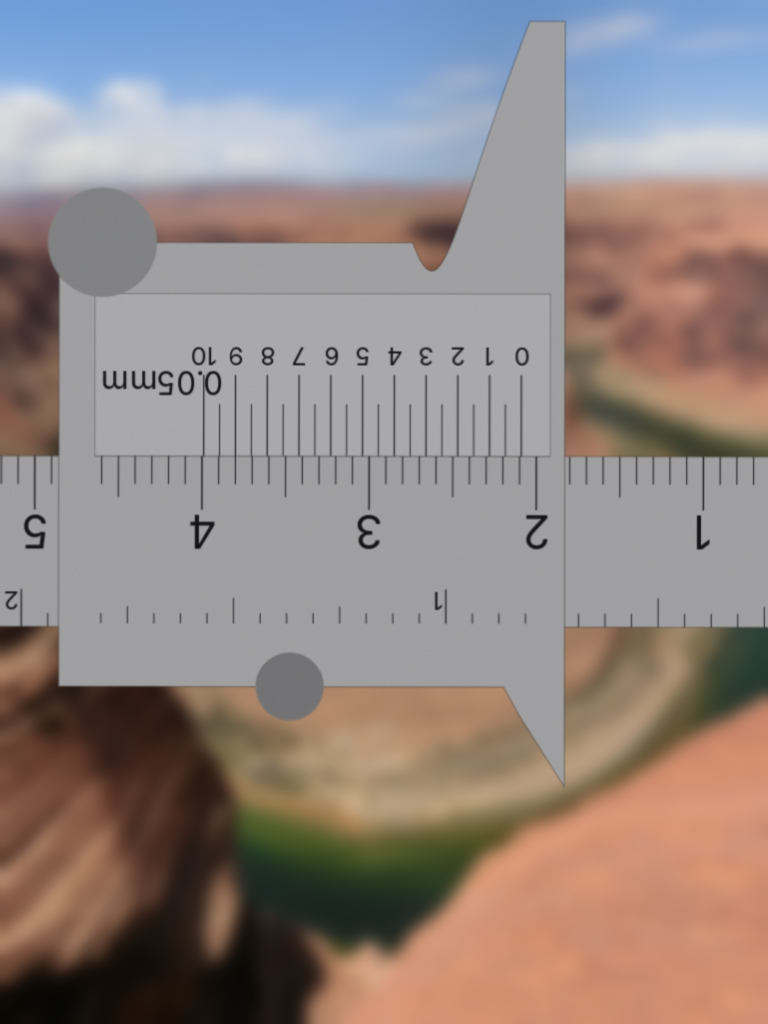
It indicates 20.9; mm
